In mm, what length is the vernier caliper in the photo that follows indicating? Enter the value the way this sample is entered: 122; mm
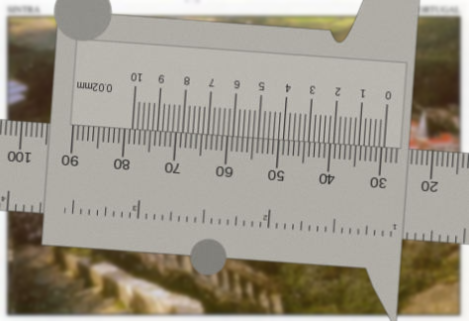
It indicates 29.5; mm
